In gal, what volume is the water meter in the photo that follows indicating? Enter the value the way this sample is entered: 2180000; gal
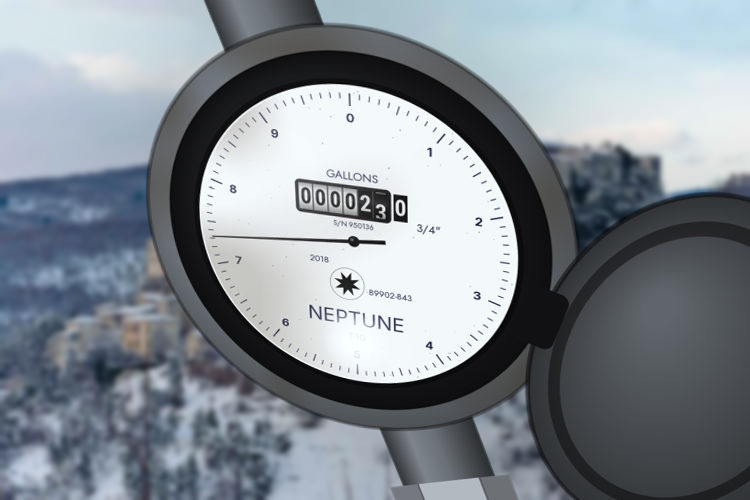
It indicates 227.3; gal
